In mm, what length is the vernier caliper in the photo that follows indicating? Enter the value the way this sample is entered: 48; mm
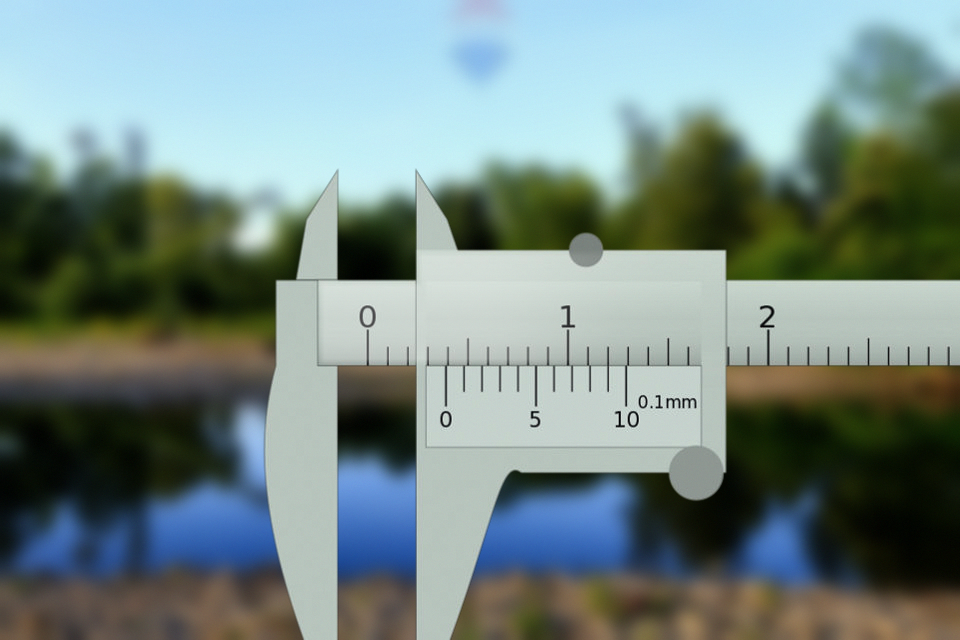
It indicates 3.9; mm
